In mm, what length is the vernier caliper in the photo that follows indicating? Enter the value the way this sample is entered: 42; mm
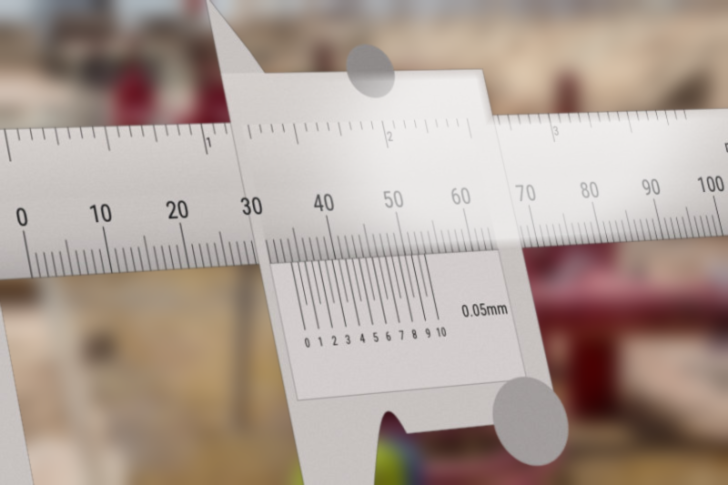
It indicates 33.8; mm
